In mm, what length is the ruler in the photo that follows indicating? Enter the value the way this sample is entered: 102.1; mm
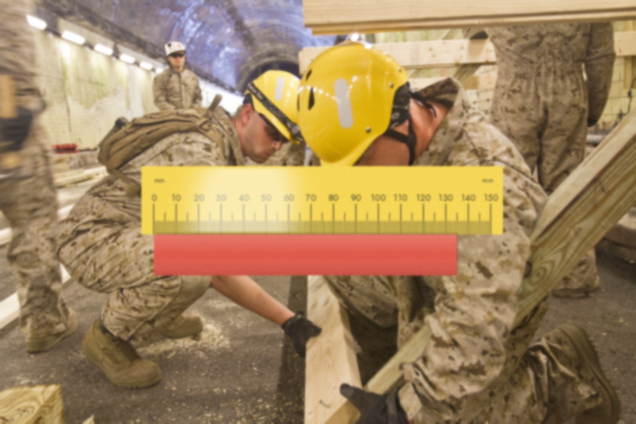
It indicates 135; mm
